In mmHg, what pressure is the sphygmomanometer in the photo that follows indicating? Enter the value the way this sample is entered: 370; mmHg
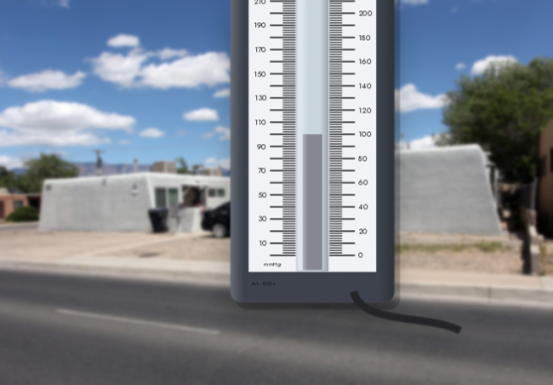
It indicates 100; mmHg
